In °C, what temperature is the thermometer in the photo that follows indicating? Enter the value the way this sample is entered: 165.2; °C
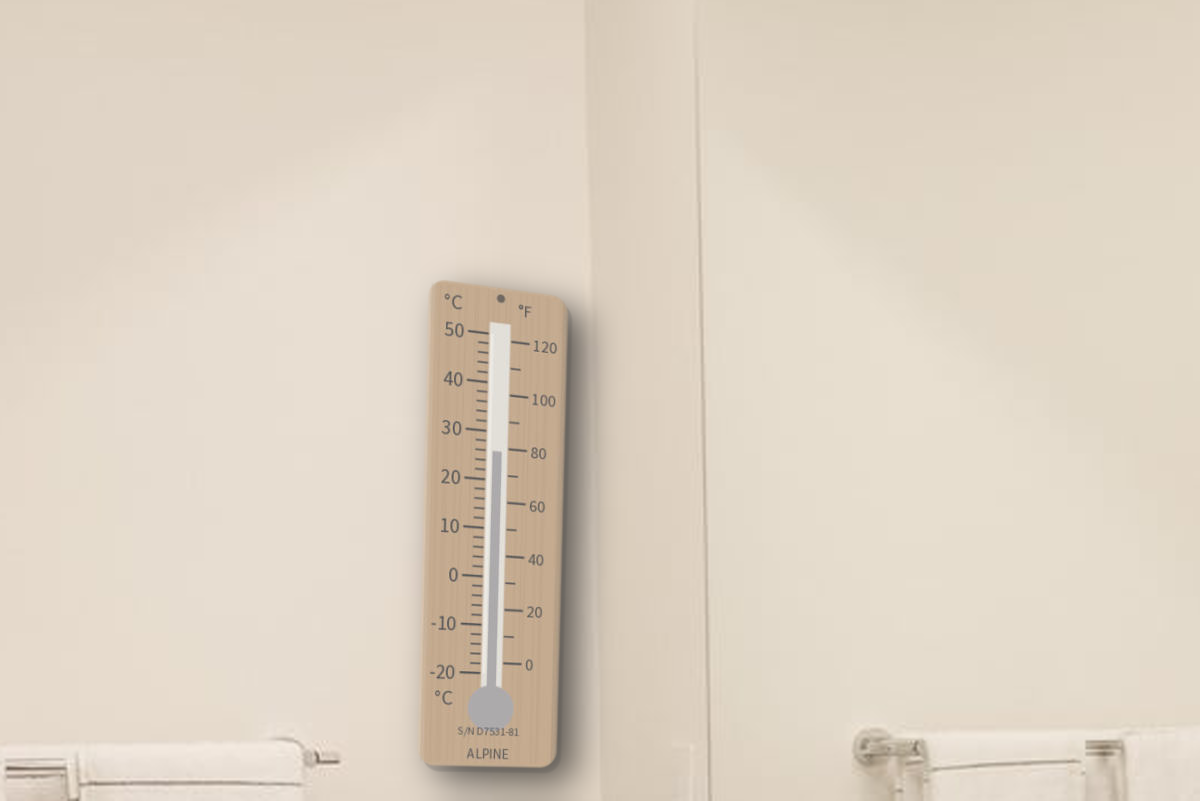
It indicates 26; °C
